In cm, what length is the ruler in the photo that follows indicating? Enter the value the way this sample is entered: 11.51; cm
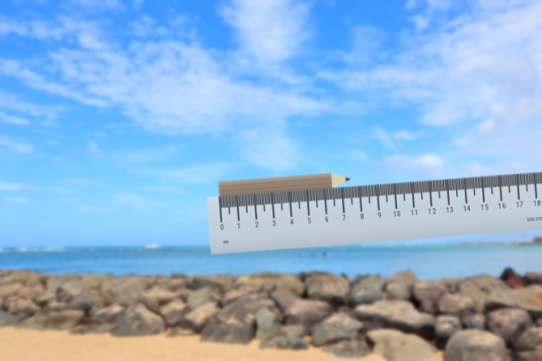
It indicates 7.5; cm
